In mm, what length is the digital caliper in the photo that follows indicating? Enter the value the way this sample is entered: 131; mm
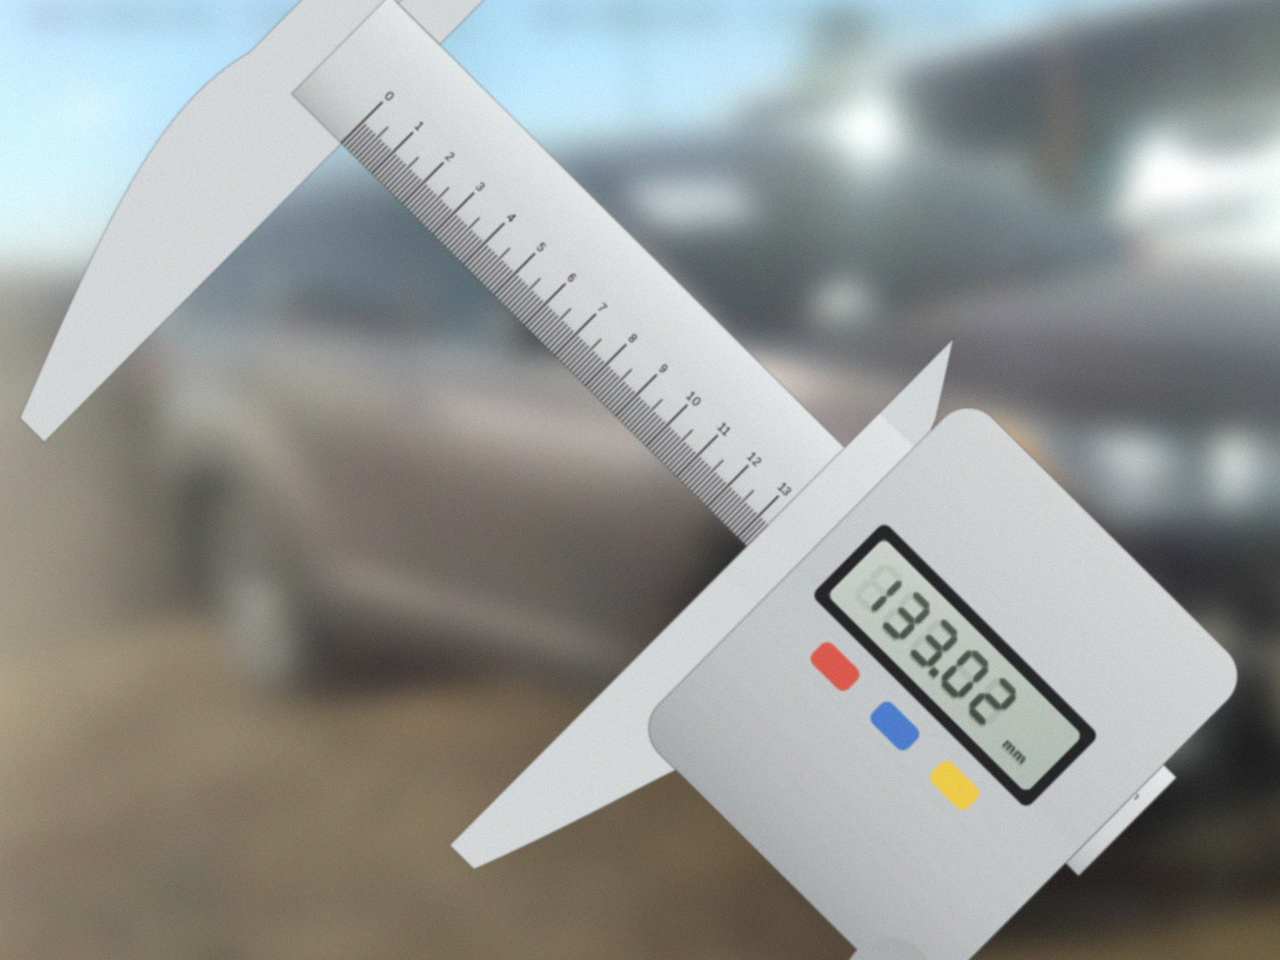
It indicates 133.02; mm
